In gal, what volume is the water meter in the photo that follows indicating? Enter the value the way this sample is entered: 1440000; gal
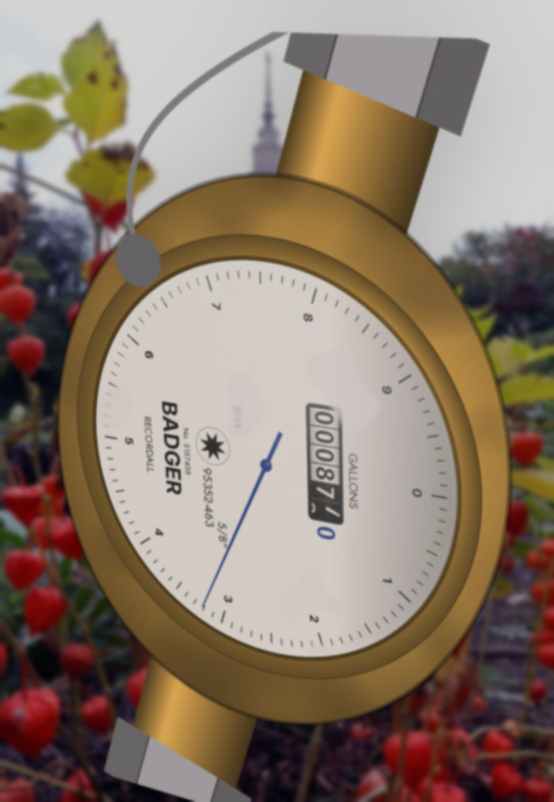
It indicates 8773.2; gal
